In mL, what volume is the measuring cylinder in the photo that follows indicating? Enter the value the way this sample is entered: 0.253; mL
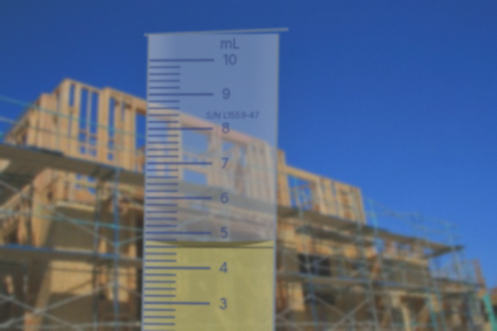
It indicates 4.6; mL
